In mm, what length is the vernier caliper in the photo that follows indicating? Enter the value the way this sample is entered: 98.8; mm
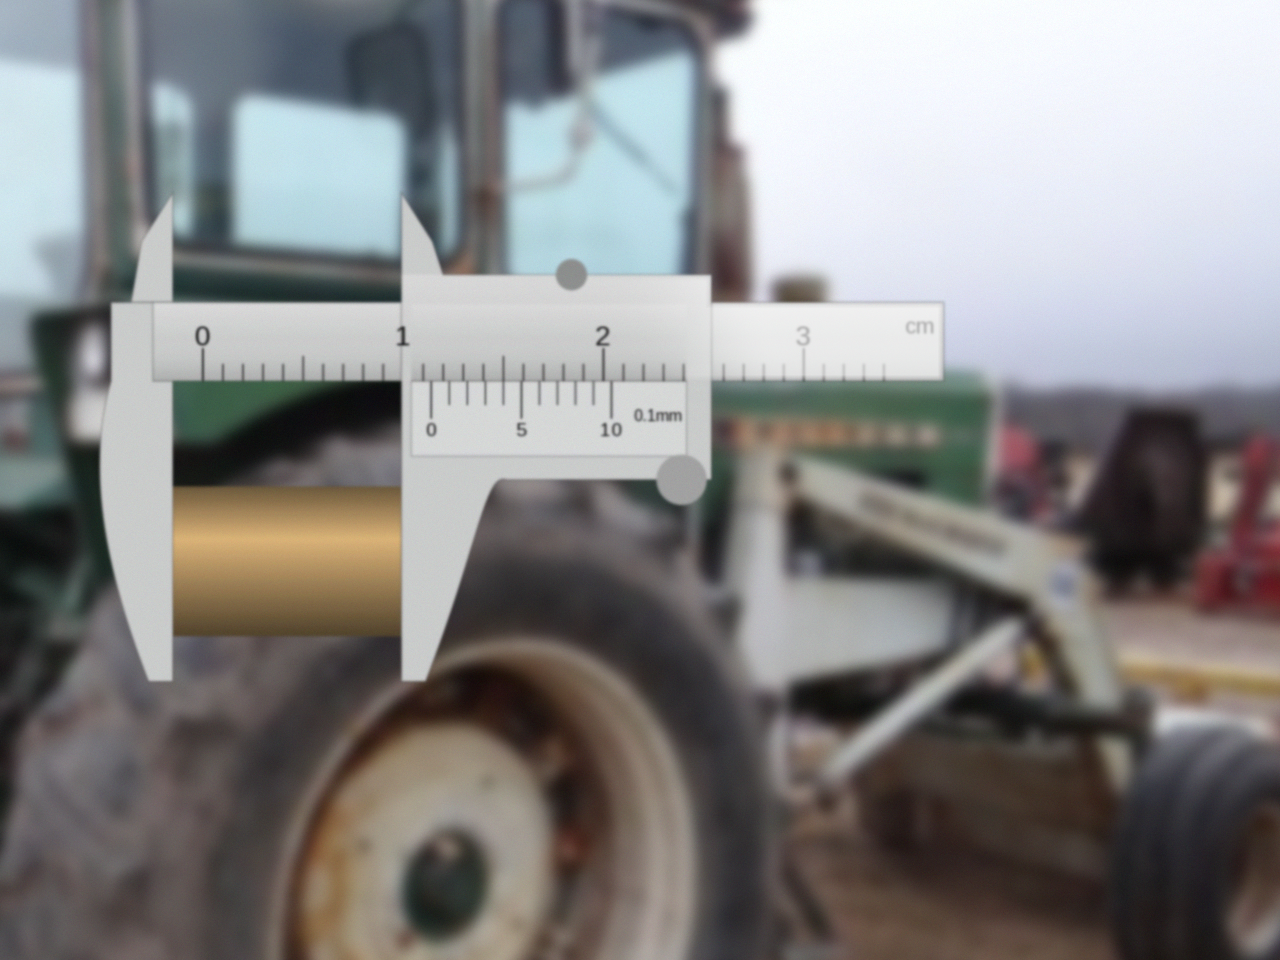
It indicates 11.4; mm
